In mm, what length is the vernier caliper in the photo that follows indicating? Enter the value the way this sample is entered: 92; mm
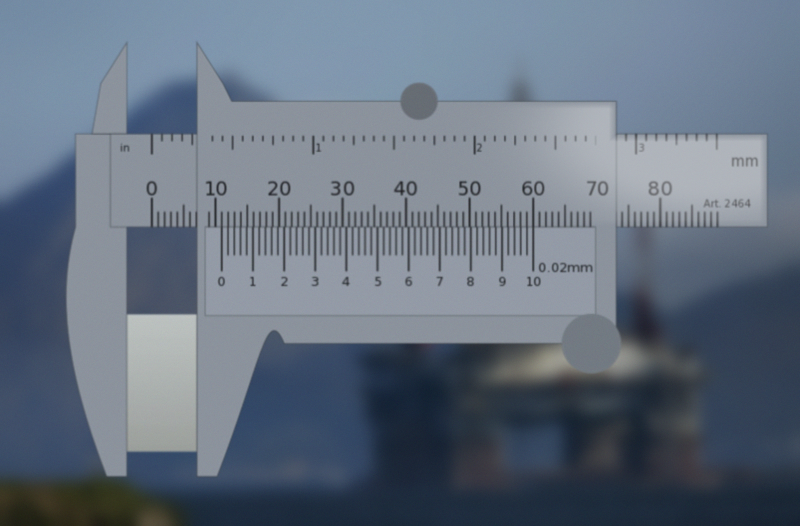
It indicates 11.0; mm
